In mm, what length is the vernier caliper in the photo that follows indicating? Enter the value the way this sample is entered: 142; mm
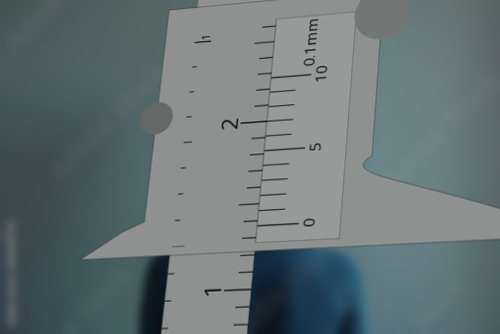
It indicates 13.7; mm
